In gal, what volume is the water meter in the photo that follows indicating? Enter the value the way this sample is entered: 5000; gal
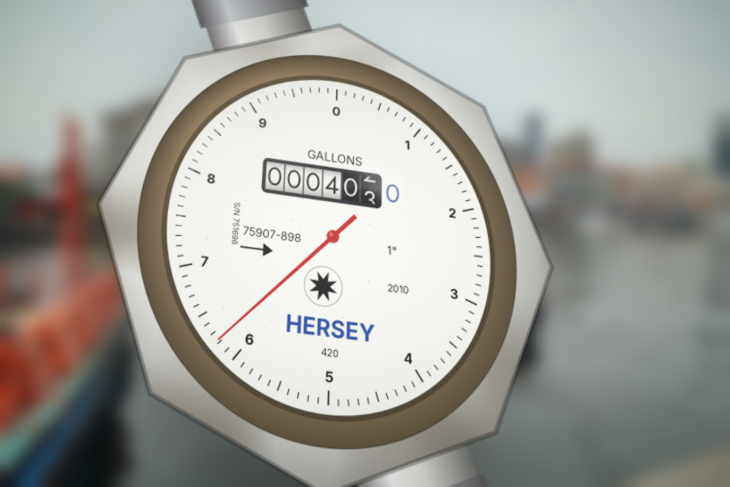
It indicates 4026.2; gal
